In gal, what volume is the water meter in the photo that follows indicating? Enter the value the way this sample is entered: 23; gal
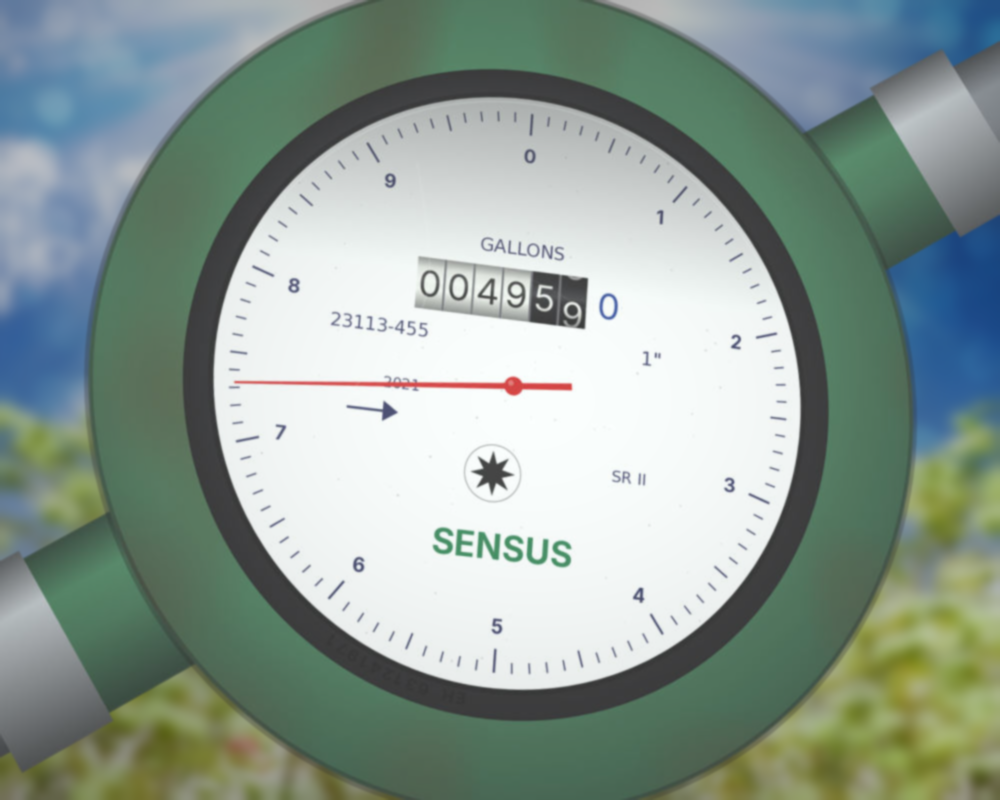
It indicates 49587.3; gal
